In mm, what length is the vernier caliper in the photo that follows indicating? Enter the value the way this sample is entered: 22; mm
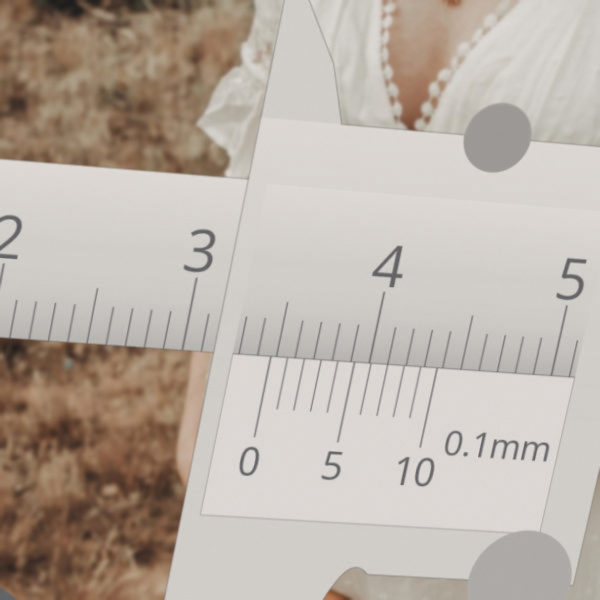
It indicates 34.7; mm
